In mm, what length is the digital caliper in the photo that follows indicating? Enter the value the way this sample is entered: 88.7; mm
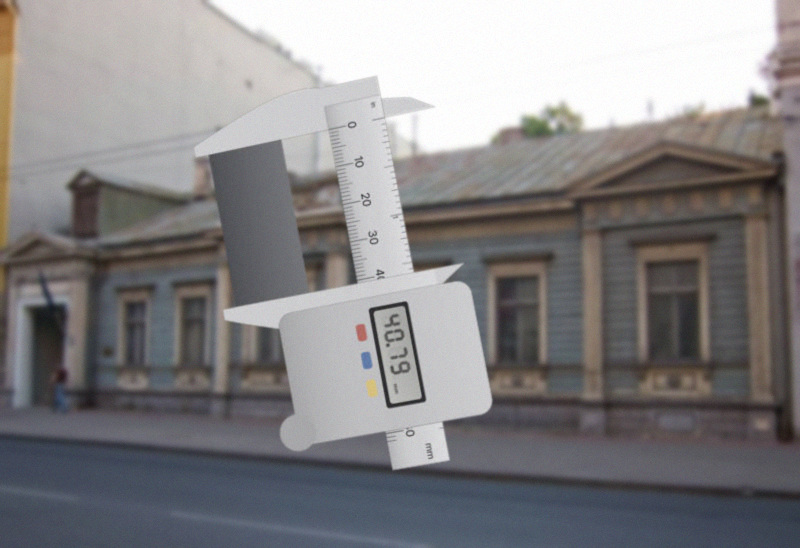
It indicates 40.79; mm
